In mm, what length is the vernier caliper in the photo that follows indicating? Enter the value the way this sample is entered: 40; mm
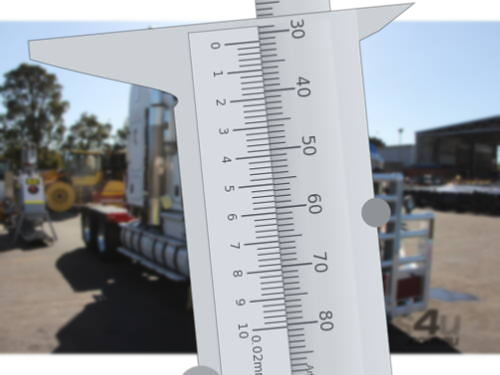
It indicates 31.4; mm
